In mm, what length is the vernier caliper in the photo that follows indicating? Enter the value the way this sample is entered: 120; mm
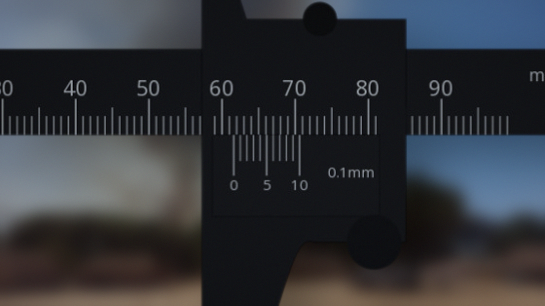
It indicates 61.6; mm
